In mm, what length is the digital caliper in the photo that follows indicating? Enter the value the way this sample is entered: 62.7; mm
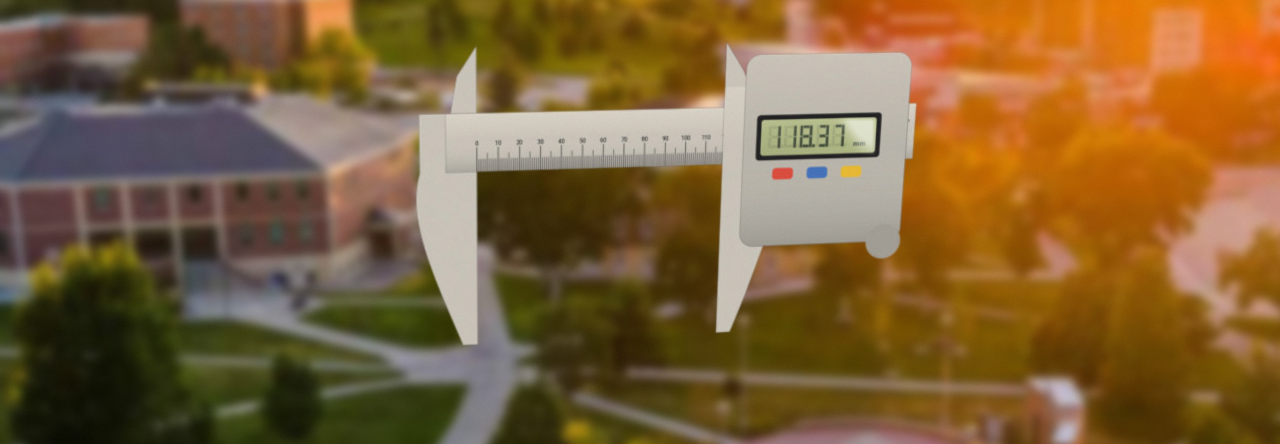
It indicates 118.37; mm
